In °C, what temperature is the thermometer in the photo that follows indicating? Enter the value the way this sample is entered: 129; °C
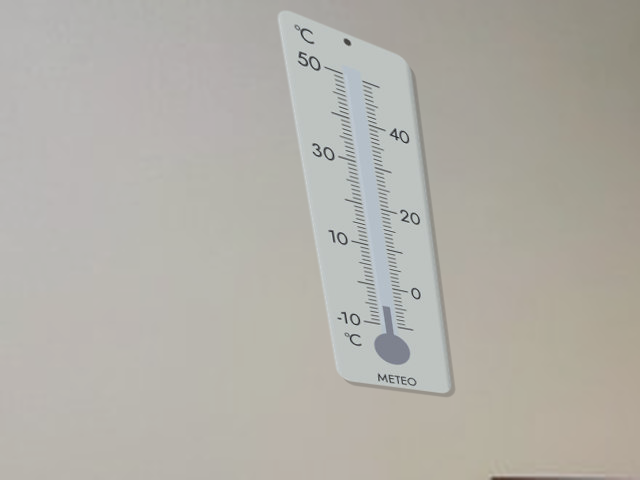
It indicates -5; °C
